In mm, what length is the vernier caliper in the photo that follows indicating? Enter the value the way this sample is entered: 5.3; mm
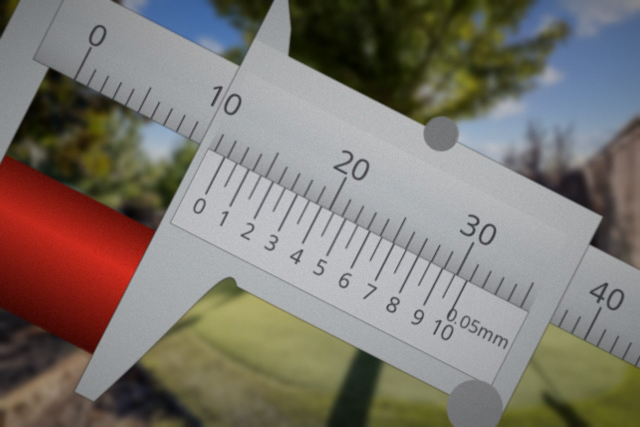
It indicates 11.8; mm
